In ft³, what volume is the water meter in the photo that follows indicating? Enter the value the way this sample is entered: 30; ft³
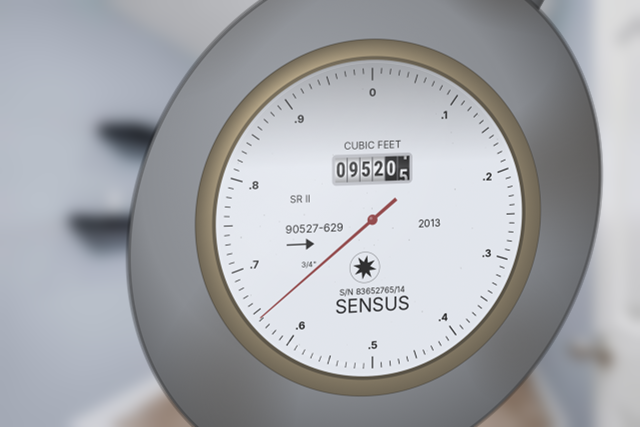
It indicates 95204.64; ft³
